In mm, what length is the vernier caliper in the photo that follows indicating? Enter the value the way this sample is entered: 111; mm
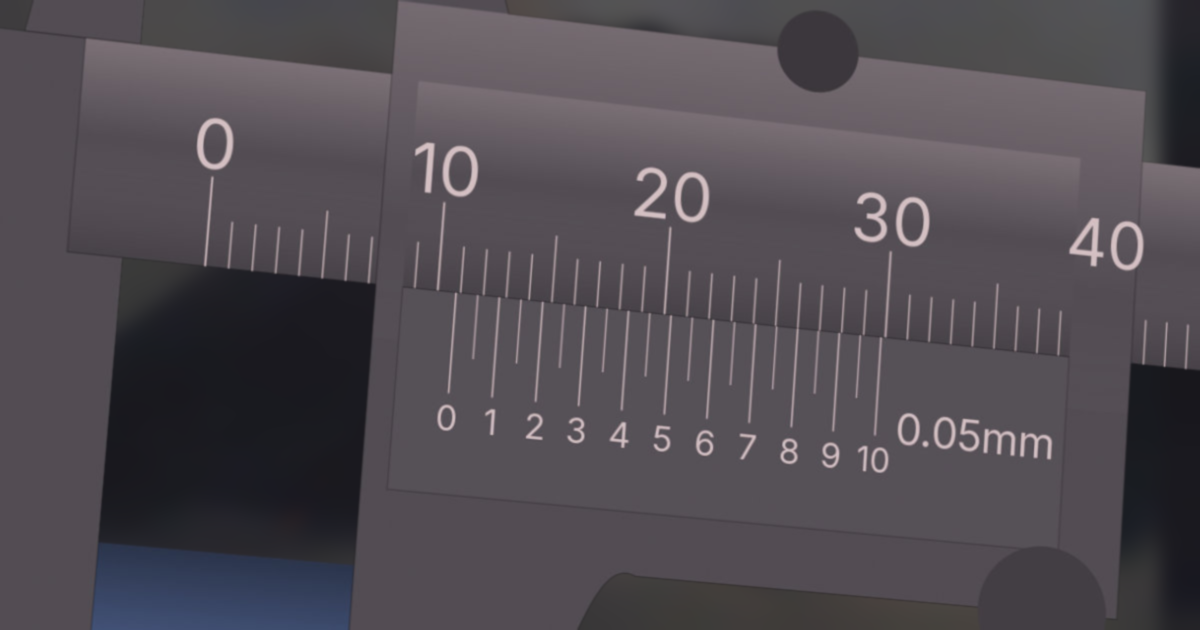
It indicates 10.8; mm
